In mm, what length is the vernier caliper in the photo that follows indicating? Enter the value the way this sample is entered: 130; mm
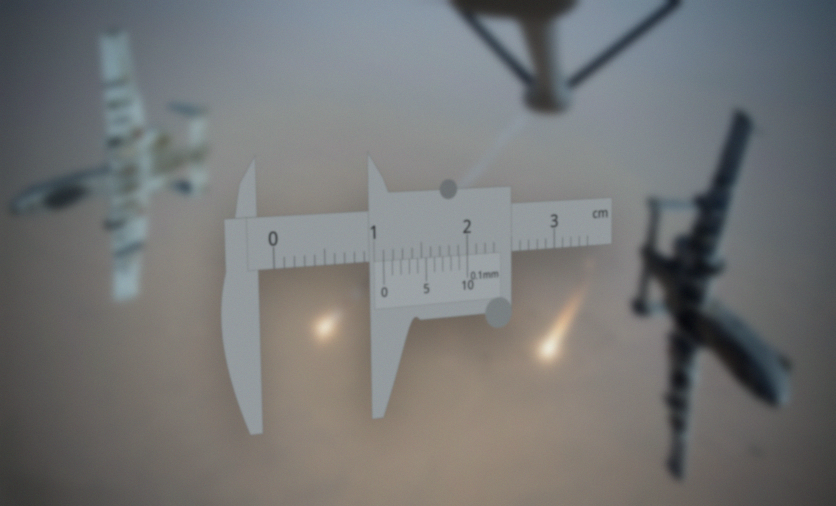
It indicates 11.0; mm
